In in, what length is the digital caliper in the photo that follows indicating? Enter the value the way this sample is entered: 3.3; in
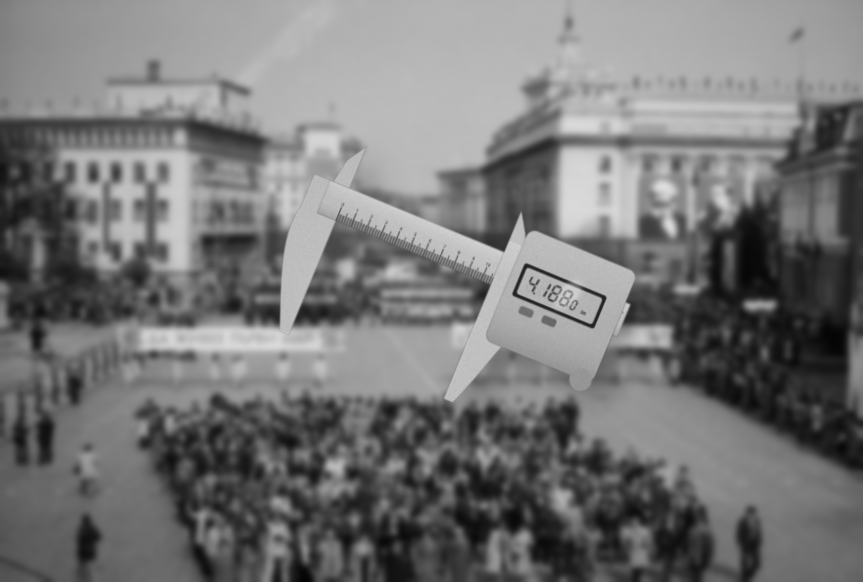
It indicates 4.1880; in
